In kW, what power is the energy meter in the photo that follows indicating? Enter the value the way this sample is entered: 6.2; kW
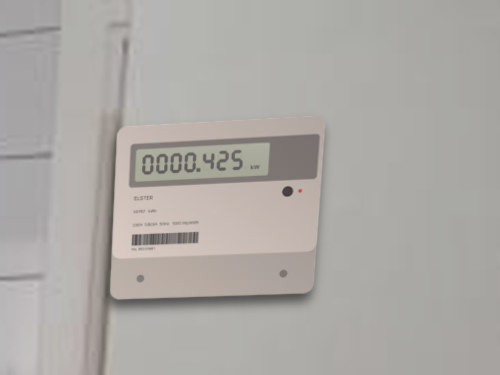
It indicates 0.425; kW
